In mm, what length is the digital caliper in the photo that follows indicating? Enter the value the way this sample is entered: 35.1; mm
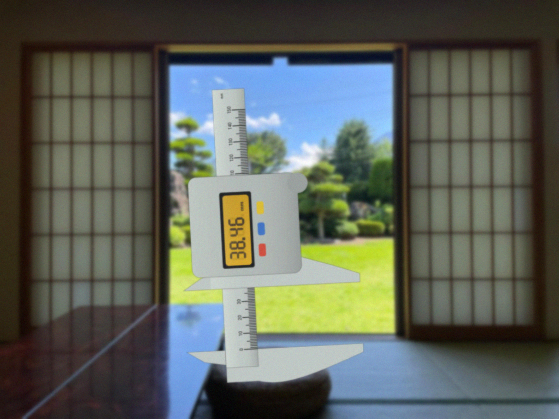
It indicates 38.46; mm
